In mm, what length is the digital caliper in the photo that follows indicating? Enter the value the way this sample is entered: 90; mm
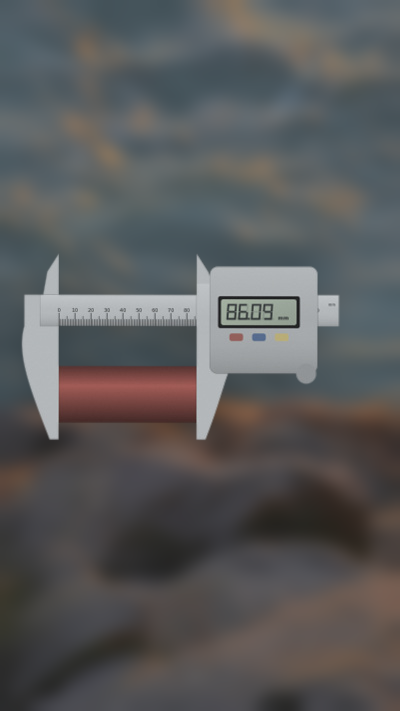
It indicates 86.09; mm
